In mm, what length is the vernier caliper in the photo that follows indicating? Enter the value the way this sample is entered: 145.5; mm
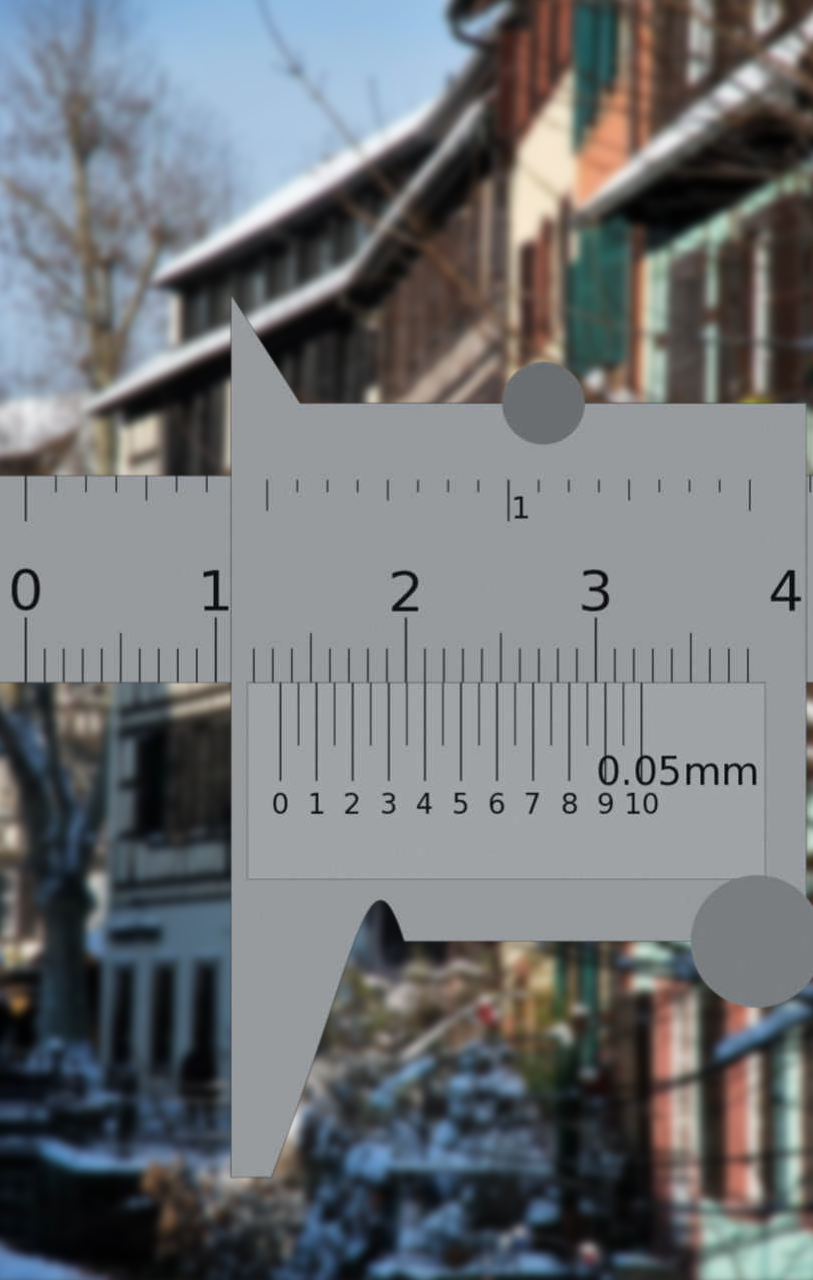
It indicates 13.4; mm
